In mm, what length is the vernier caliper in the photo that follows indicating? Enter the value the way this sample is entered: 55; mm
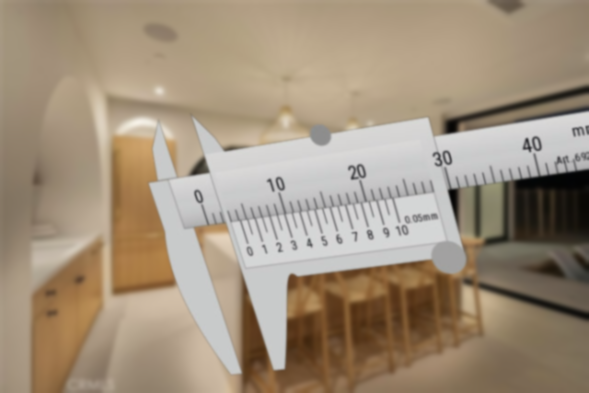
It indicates 4.2; mm
